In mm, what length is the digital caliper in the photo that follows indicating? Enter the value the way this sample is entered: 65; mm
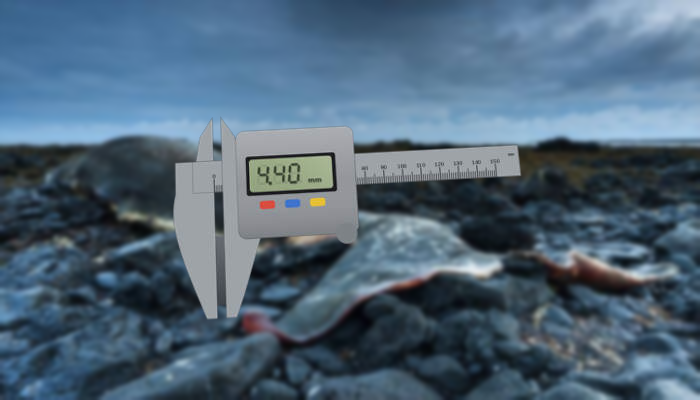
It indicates 4.40; mm
